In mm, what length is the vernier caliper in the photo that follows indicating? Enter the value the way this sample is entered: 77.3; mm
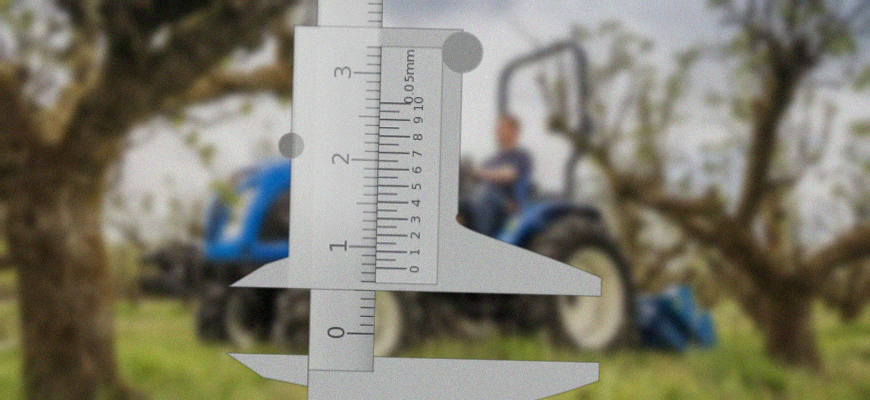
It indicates 7.6; mm
